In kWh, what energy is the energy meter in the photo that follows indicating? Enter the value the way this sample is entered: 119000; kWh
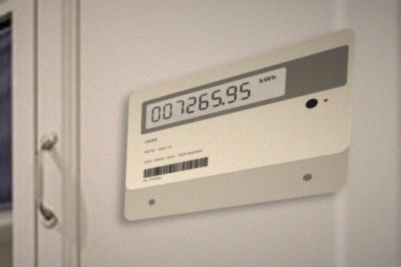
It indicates 7265.95; kWh
